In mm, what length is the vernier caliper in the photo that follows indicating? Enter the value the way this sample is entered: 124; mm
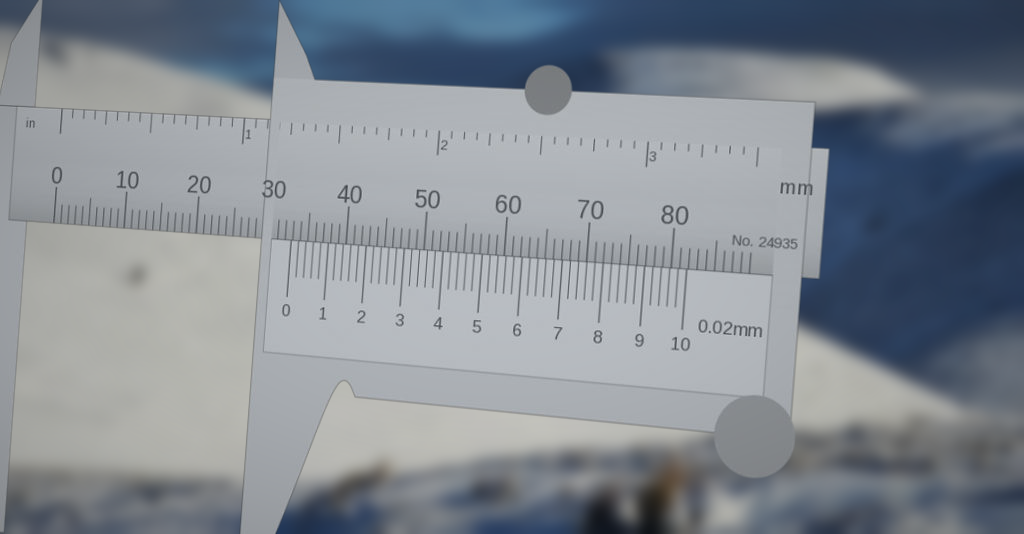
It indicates 32.8; mm
